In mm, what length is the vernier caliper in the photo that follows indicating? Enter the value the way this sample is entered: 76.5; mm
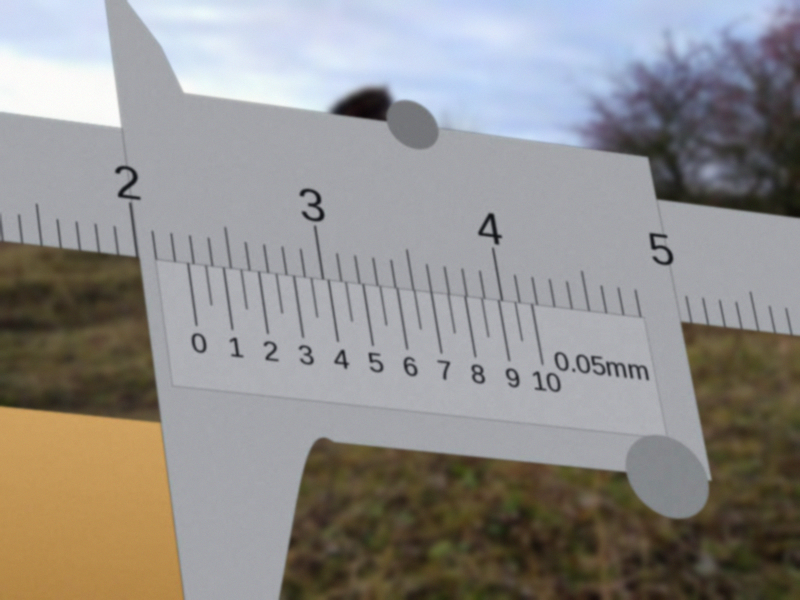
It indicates 22.7; mm
